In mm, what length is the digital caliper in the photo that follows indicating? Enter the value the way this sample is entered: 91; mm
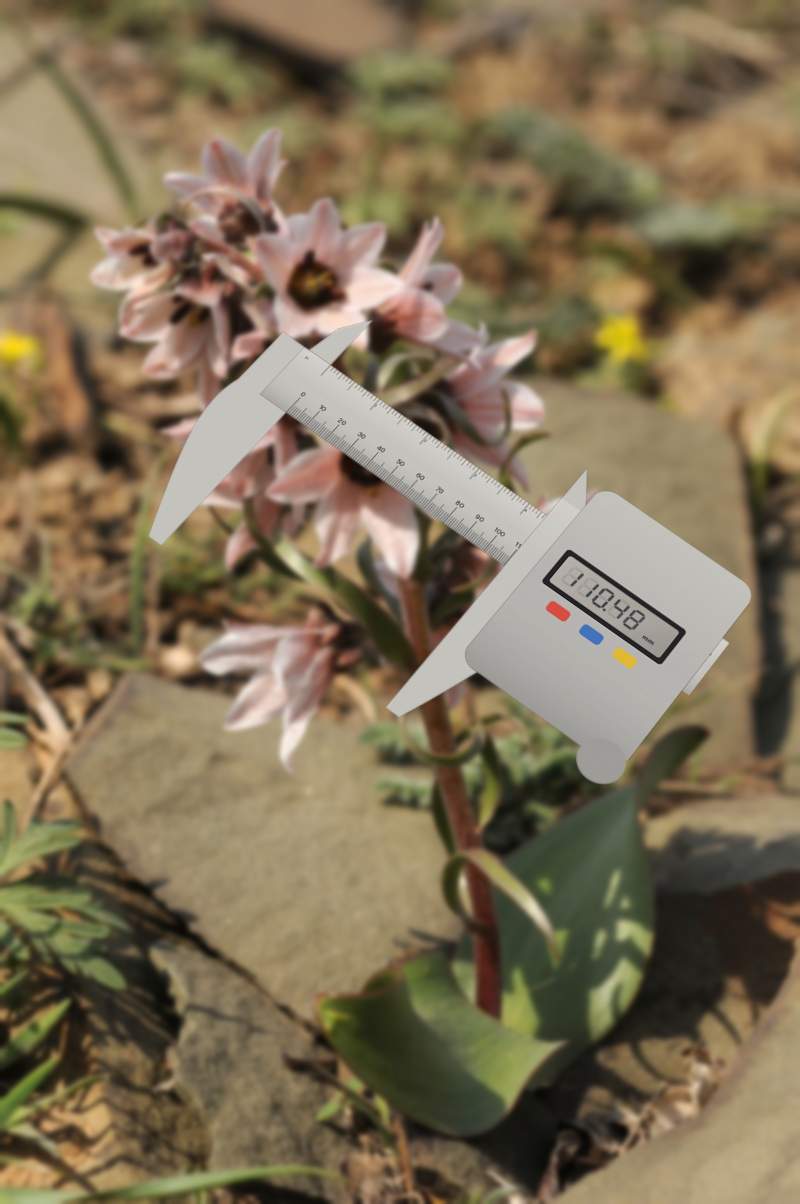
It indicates 110.48; mm
